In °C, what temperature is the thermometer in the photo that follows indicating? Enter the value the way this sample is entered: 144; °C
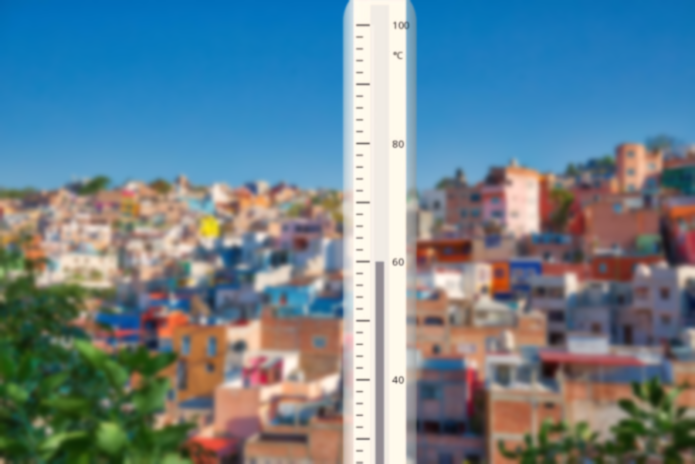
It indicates 60; °C
